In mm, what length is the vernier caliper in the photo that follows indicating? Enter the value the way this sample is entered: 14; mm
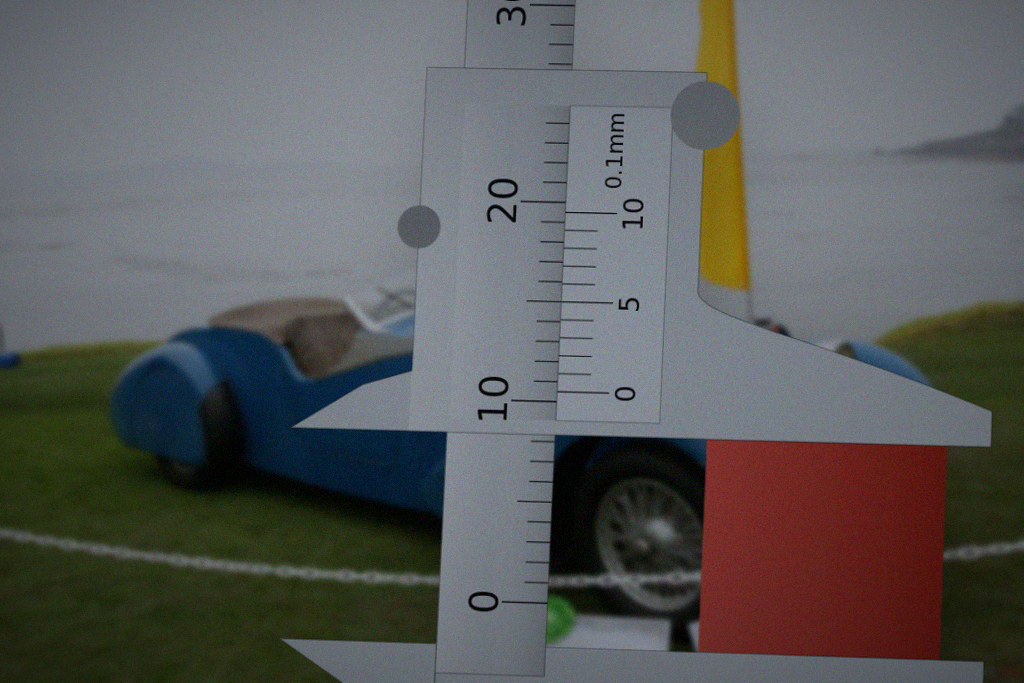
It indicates 10.5; mm
